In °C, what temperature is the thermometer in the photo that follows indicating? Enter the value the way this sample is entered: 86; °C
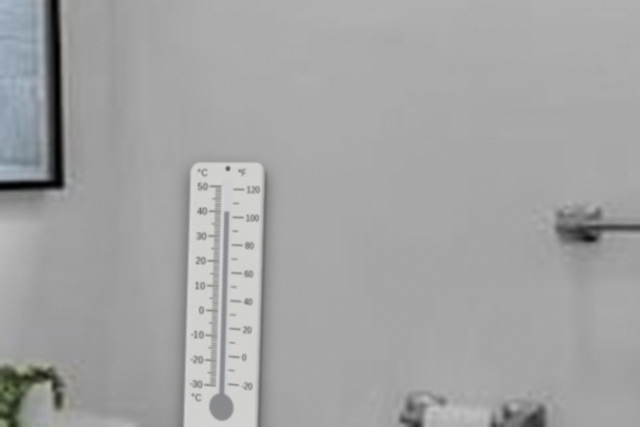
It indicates 40; °C
